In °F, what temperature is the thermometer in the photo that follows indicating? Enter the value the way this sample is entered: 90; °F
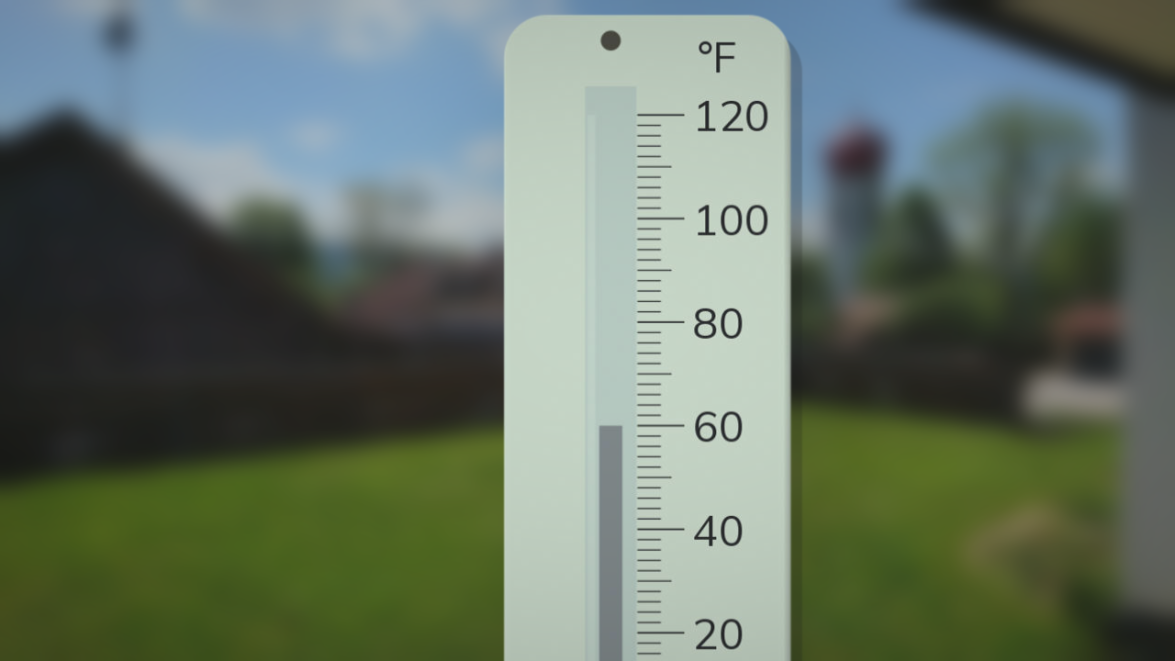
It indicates 60; °F
